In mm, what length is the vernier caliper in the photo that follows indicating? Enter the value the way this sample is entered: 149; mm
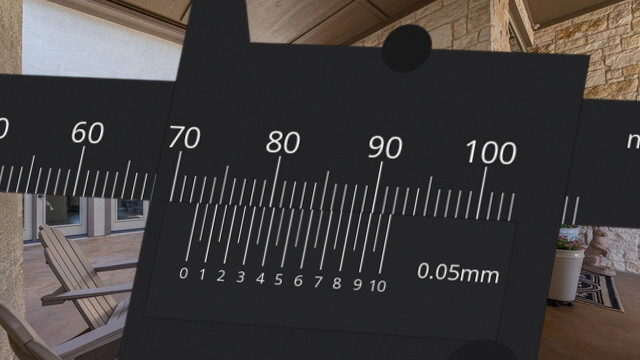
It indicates 72.8; mm
